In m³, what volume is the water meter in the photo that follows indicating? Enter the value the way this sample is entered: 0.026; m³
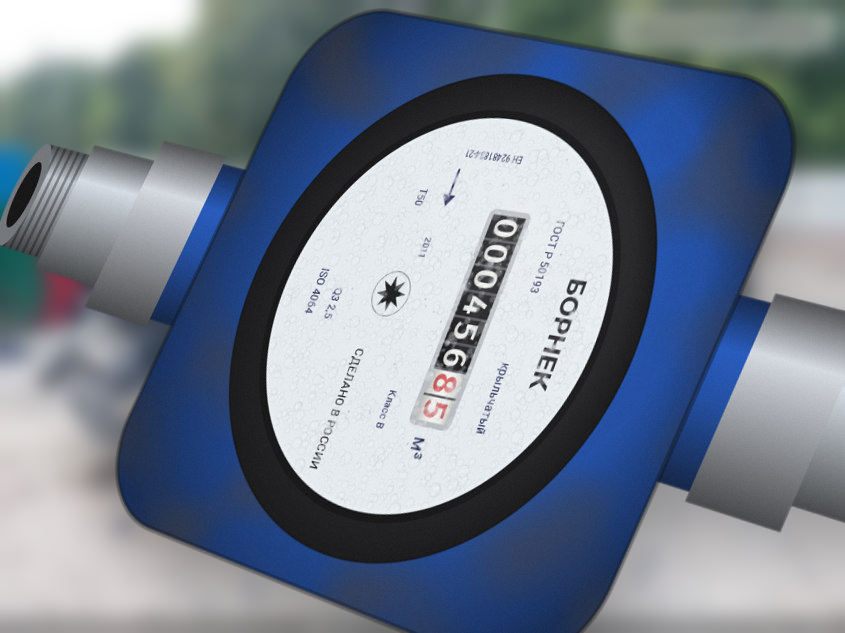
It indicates 456.85; m³
